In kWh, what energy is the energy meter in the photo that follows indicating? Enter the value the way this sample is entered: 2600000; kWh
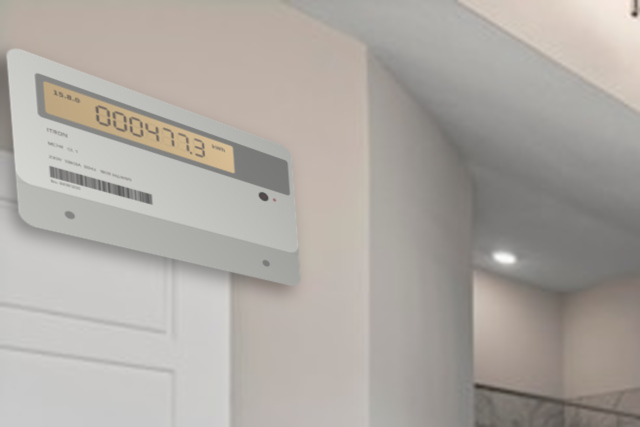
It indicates 477.3; kWh
